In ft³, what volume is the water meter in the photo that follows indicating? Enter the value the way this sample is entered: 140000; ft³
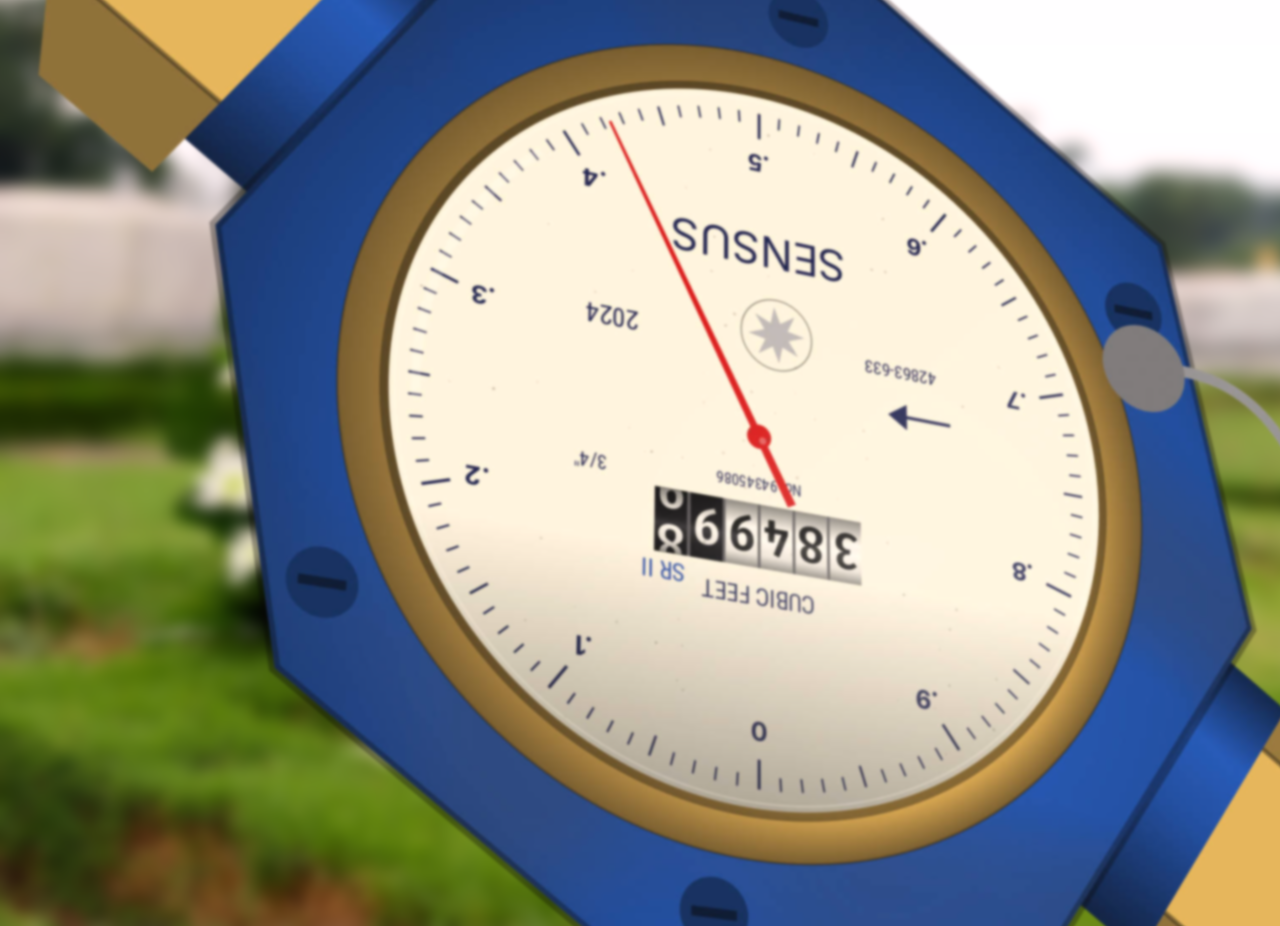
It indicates 384998.42; ft³
